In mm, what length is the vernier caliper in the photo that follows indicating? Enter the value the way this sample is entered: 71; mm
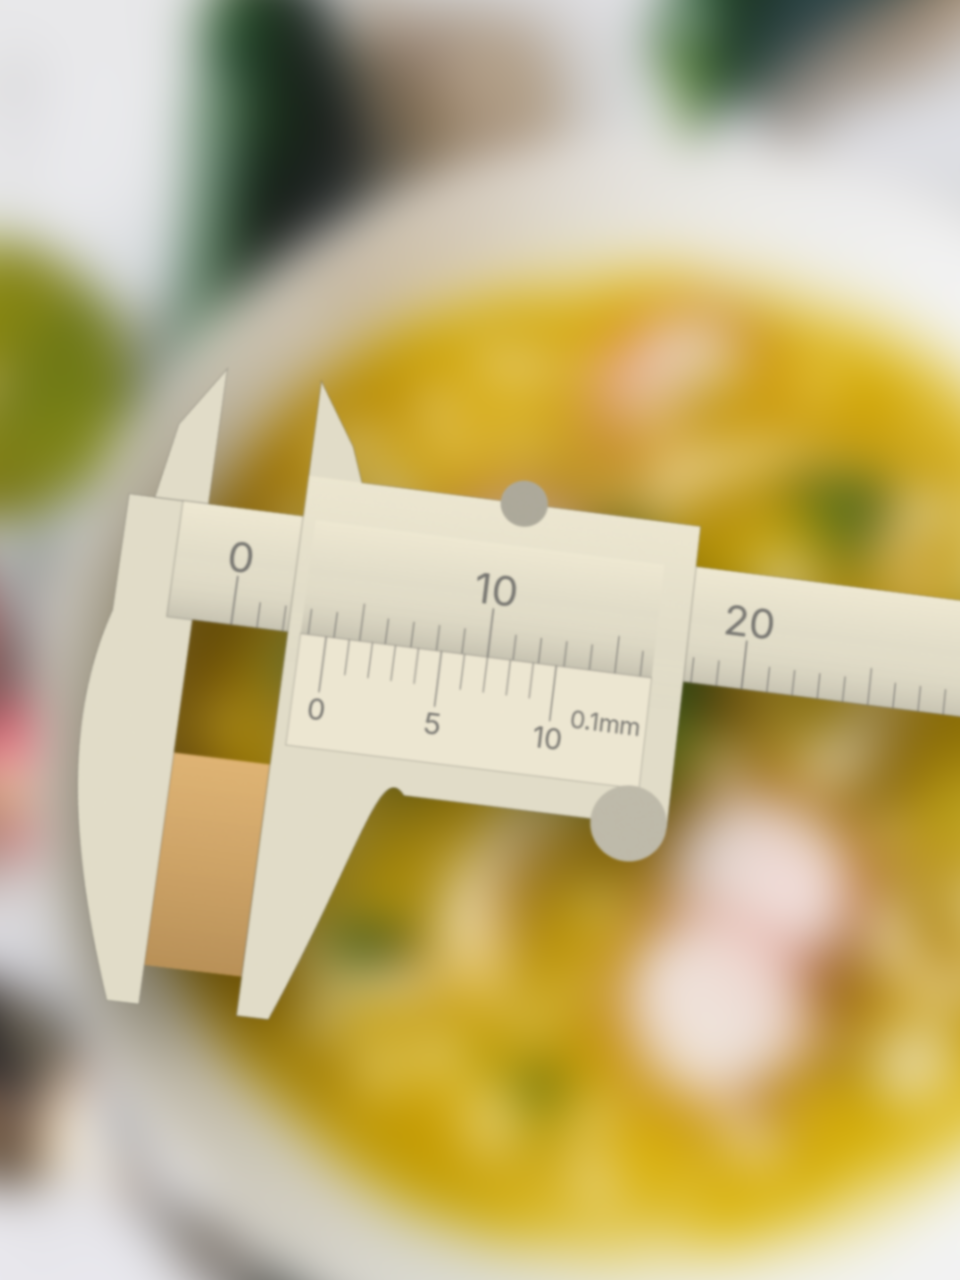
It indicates 3.7; mm
